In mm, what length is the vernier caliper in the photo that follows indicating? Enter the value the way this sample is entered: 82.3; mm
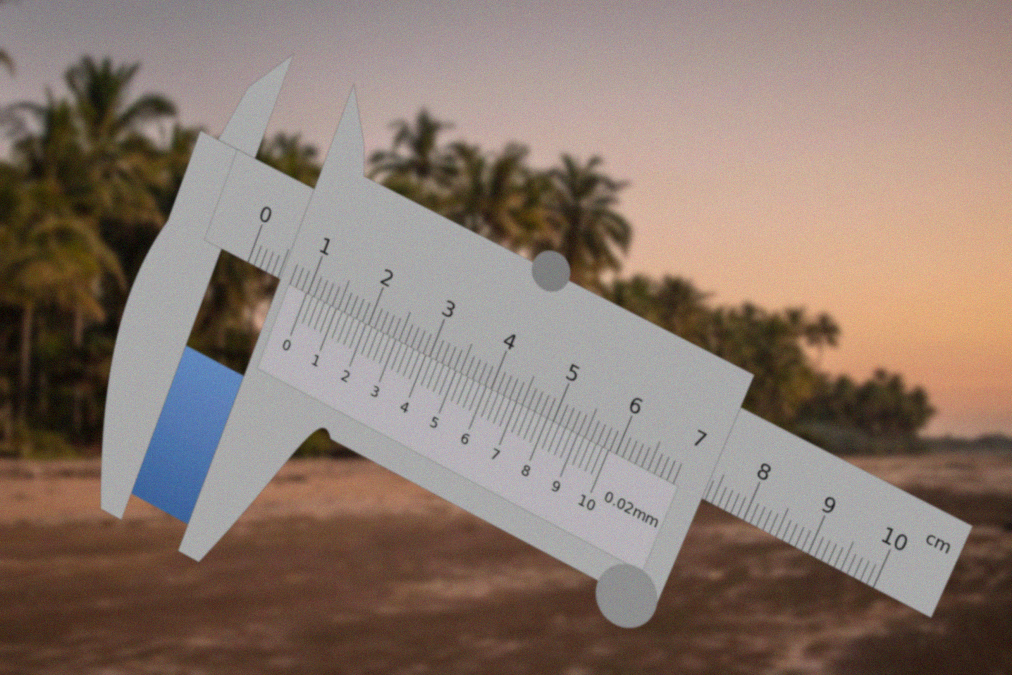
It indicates 9.8; mm
